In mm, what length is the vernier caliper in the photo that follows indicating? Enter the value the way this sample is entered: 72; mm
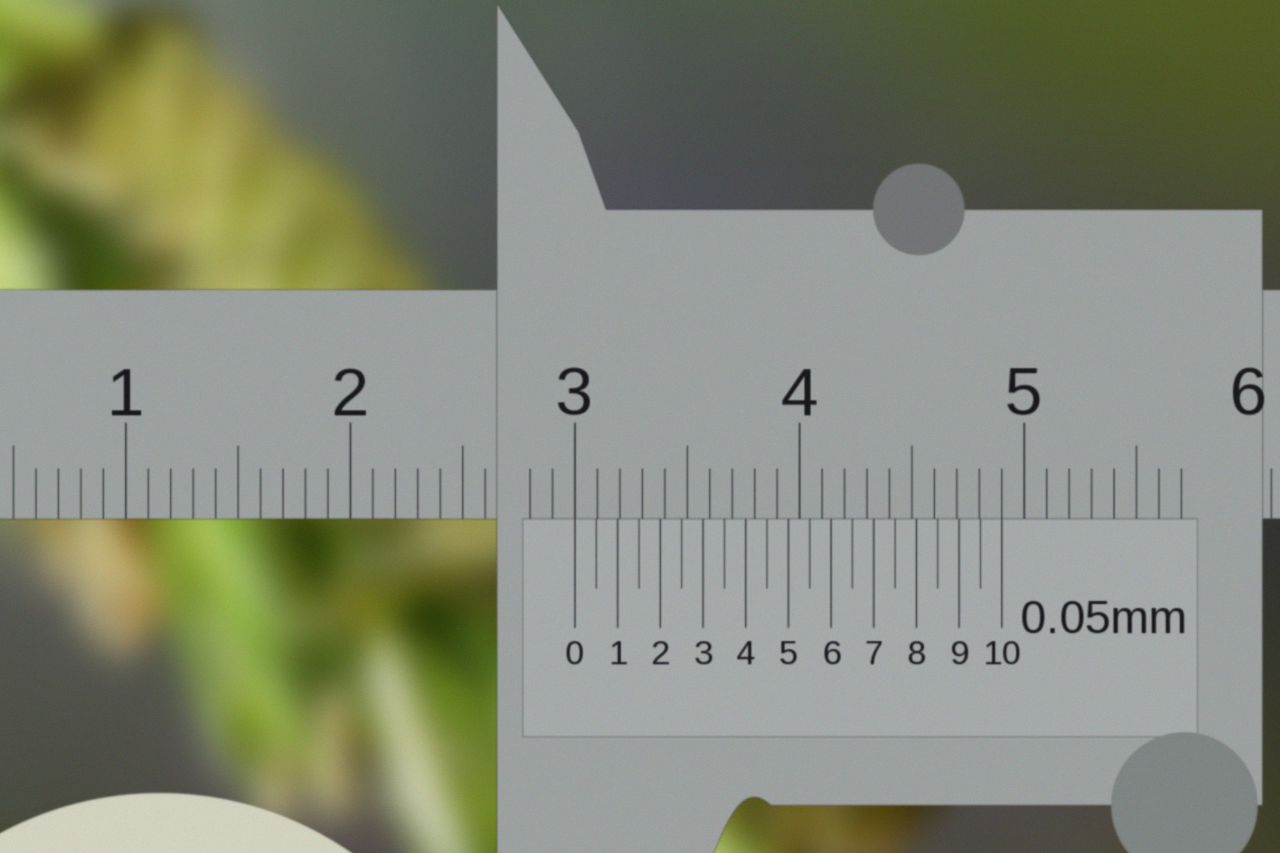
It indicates 30.0; mm
